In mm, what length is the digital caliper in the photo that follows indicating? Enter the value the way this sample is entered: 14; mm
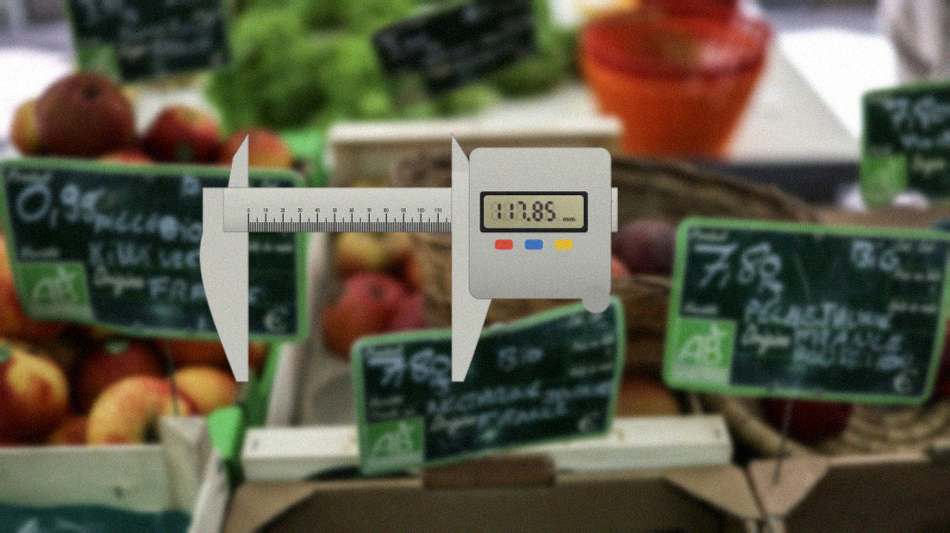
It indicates 117.85; mm
